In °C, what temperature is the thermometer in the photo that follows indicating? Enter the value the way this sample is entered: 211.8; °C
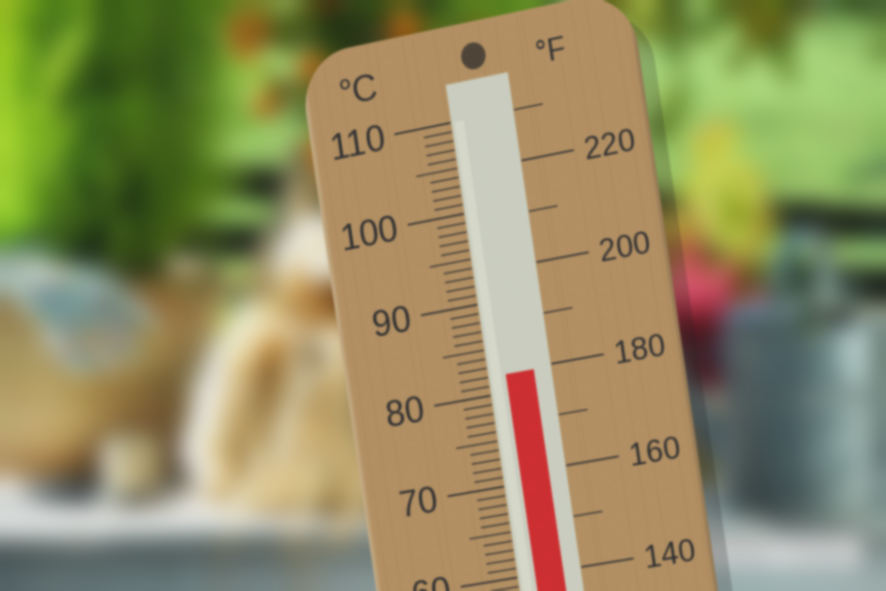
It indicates 82; °C
